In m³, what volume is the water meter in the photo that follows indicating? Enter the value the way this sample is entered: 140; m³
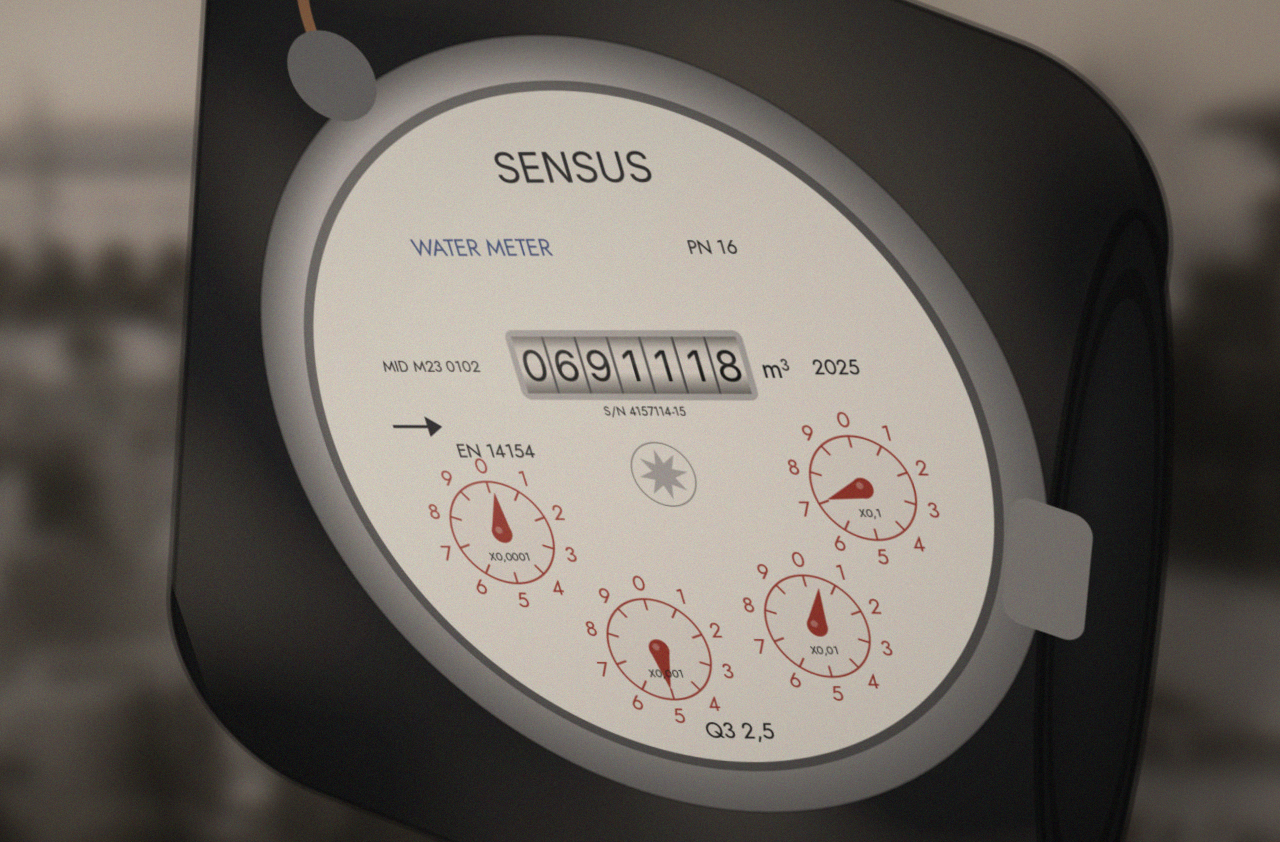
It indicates 691118.7050; m³
